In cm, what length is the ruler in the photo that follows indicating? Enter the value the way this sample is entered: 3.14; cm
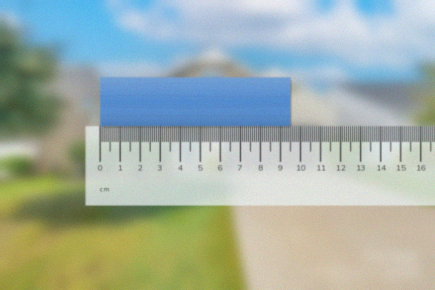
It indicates 9.5; cm
